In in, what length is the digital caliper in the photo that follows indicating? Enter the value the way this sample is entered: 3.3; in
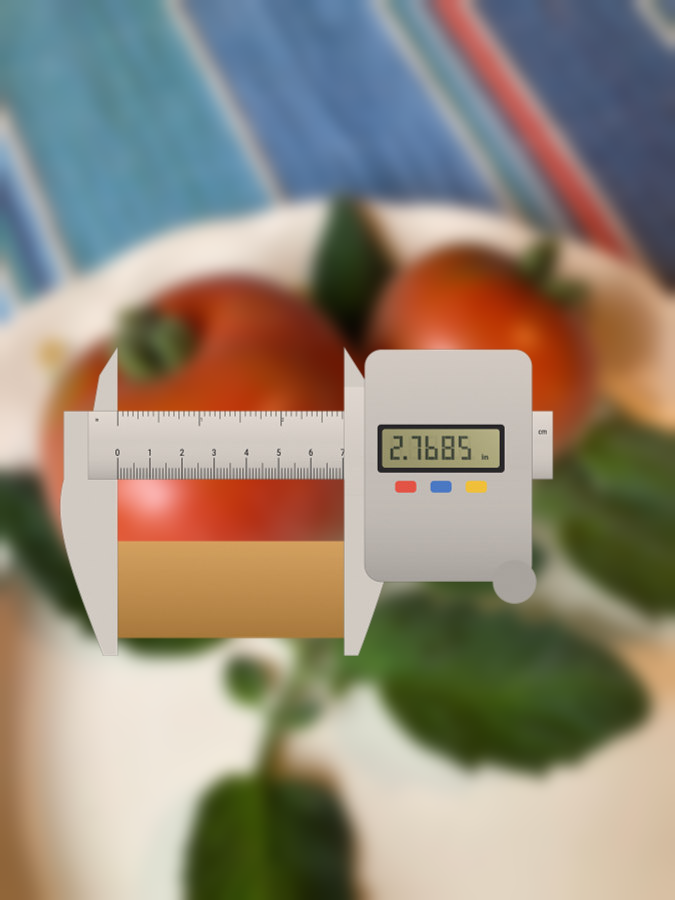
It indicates 2.7685; in
